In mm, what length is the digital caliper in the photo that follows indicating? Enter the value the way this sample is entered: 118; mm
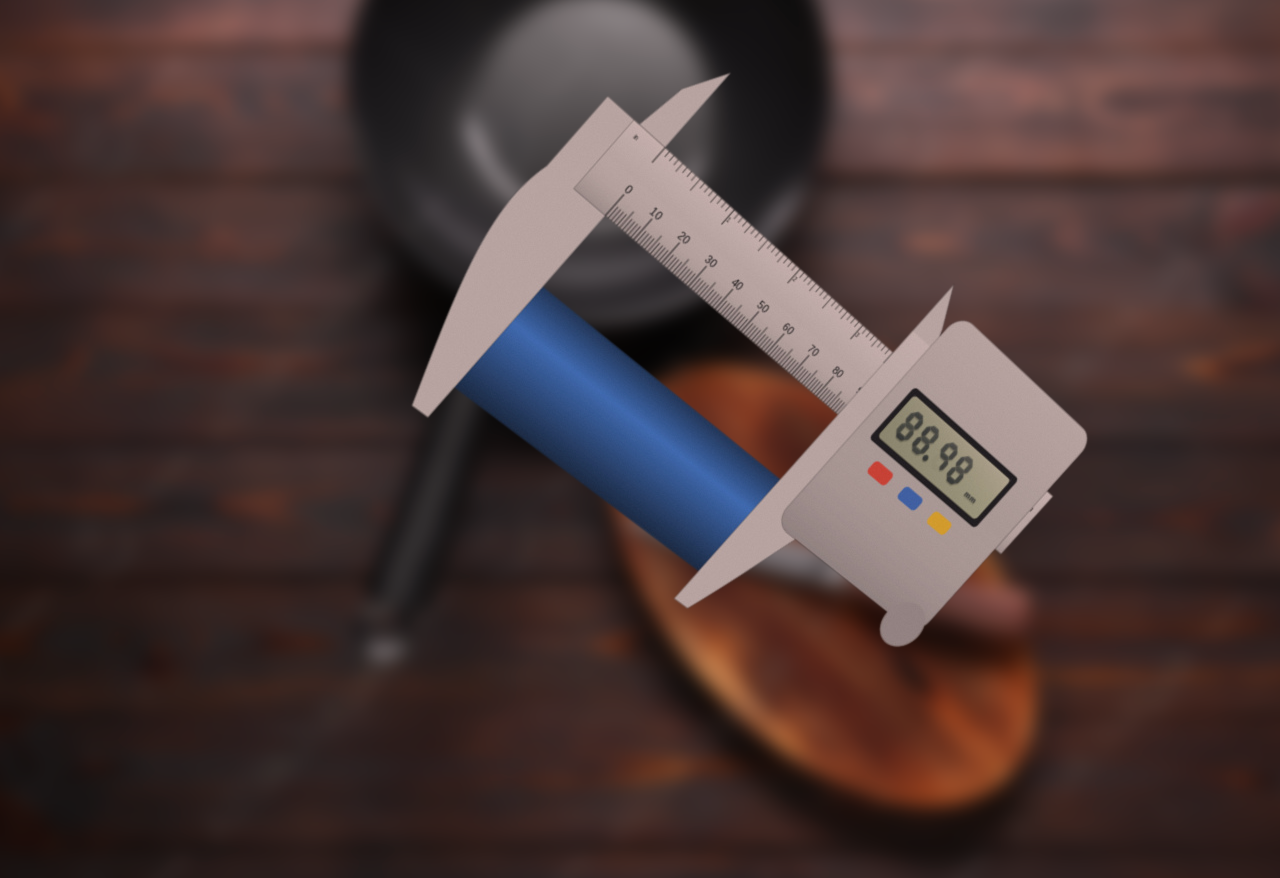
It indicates 88.98; mm
